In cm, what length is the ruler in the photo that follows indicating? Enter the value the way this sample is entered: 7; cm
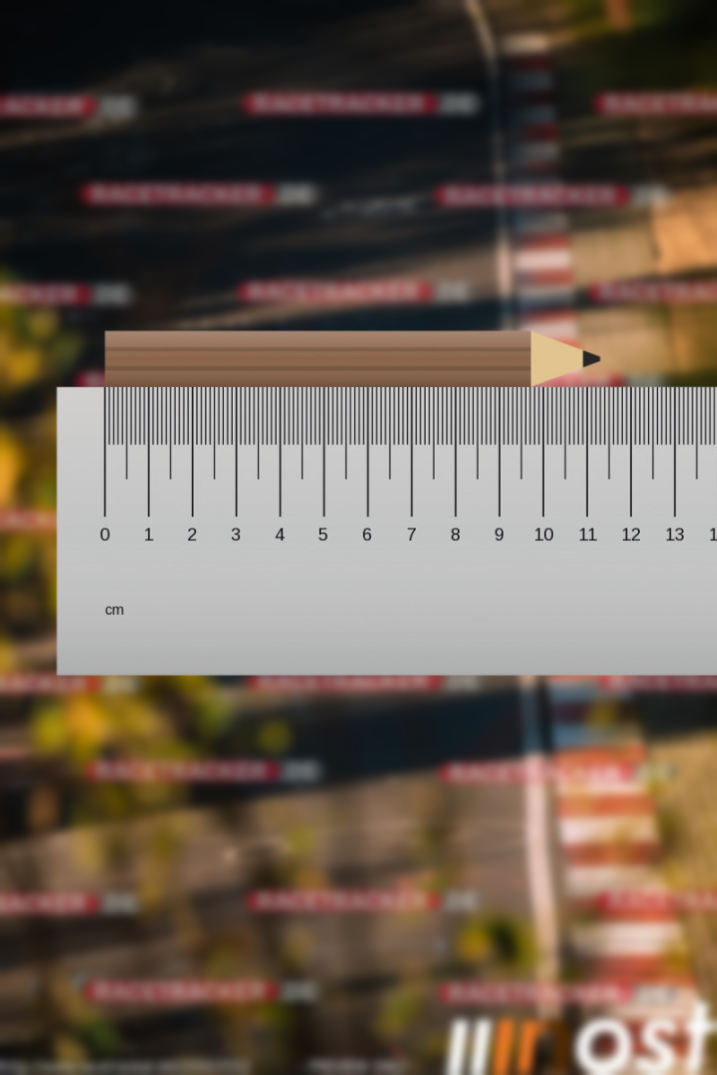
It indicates 11.3; cm
